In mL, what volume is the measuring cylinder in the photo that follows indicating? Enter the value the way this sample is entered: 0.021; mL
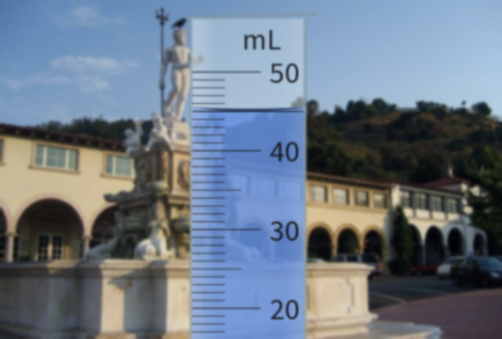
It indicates 45; mL
